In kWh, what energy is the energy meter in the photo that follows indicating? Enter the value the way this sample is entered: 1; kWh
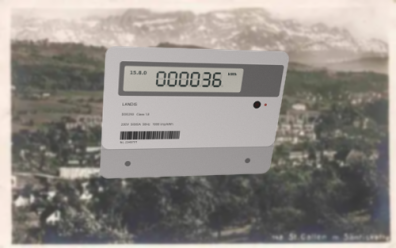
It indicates 36; kWh
